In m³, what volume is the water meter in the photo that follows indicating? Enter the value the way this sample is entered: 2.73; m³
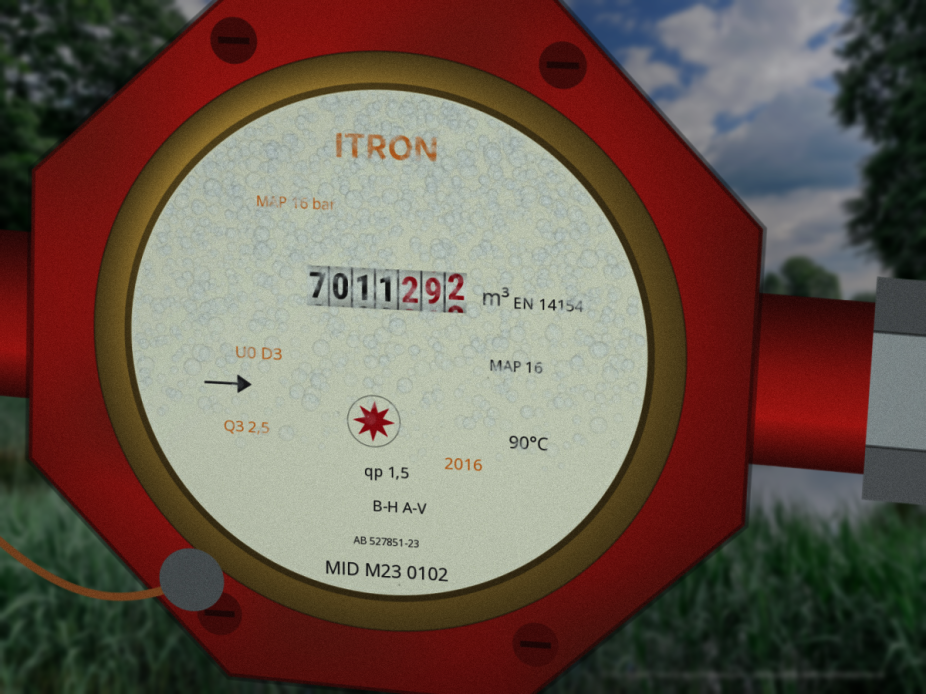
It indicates 7011.292; m³
